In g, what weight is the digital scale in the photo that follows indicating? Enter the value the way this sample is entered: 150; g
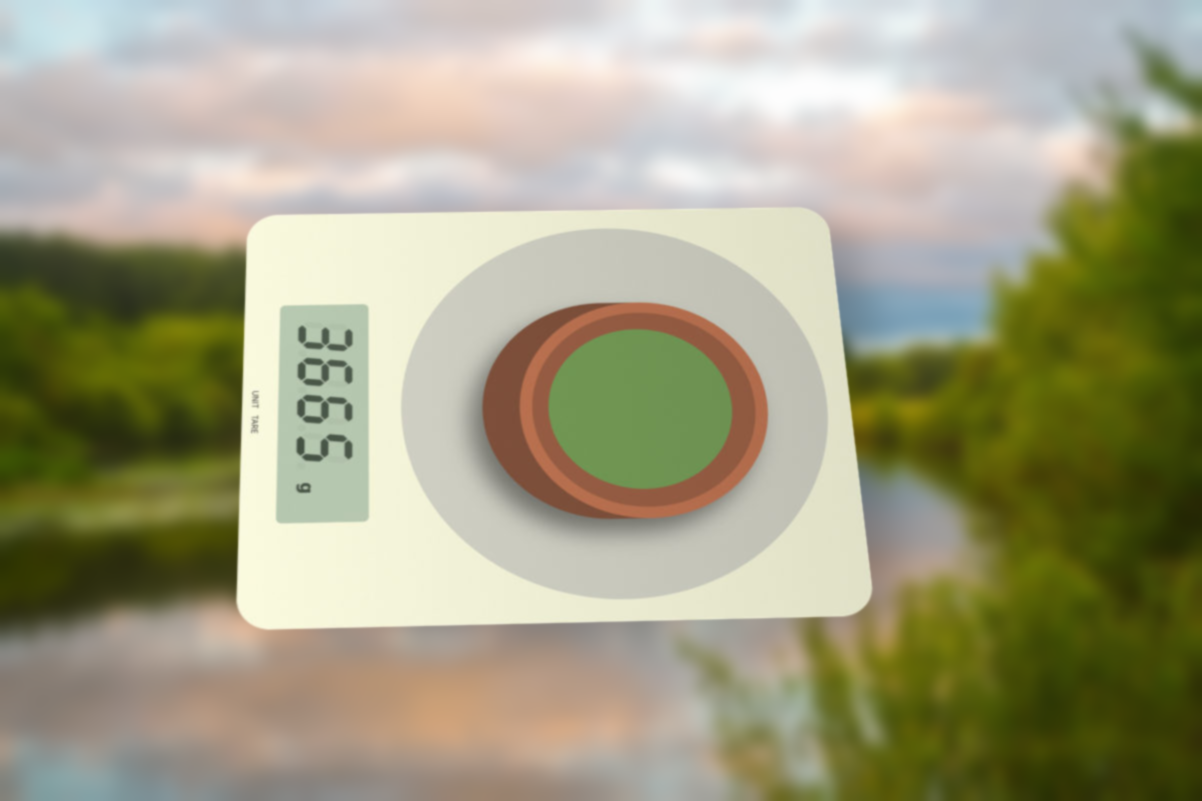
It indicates 3665; g
